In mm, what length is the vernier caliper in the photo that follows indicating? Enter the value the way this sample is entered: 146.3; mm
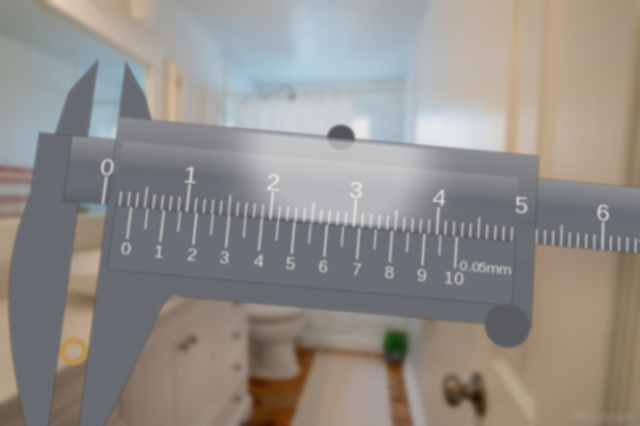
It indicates 3.4; mm
